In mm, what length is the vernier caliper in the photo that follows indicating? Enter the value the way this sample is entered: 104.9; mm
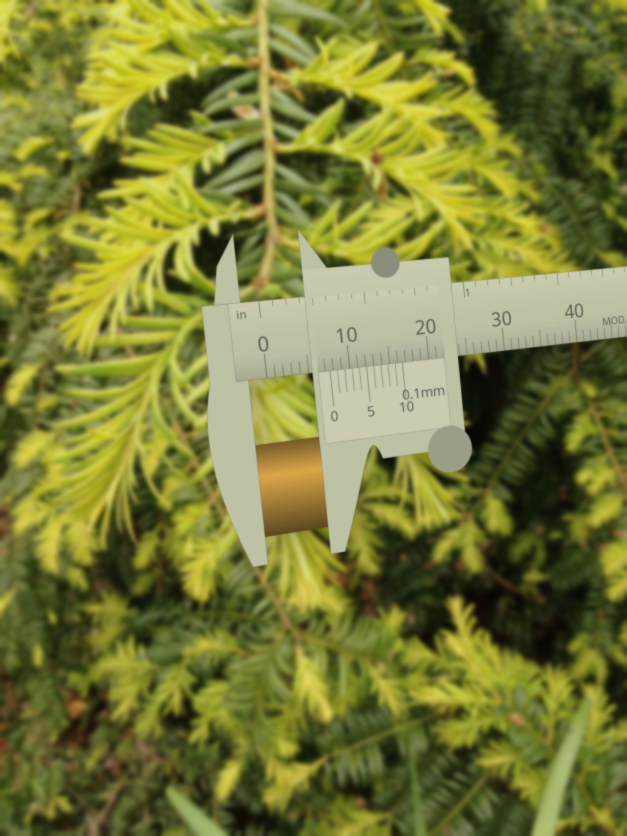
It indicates 7.6; mm
